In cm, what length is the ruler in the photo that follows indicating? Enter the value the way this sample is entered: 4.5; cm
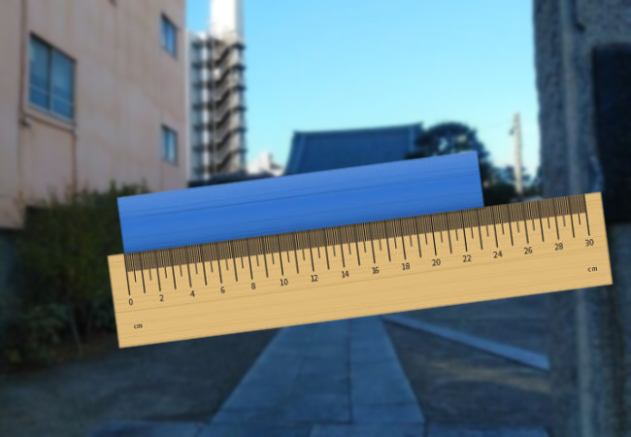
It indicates 23.5; cm
